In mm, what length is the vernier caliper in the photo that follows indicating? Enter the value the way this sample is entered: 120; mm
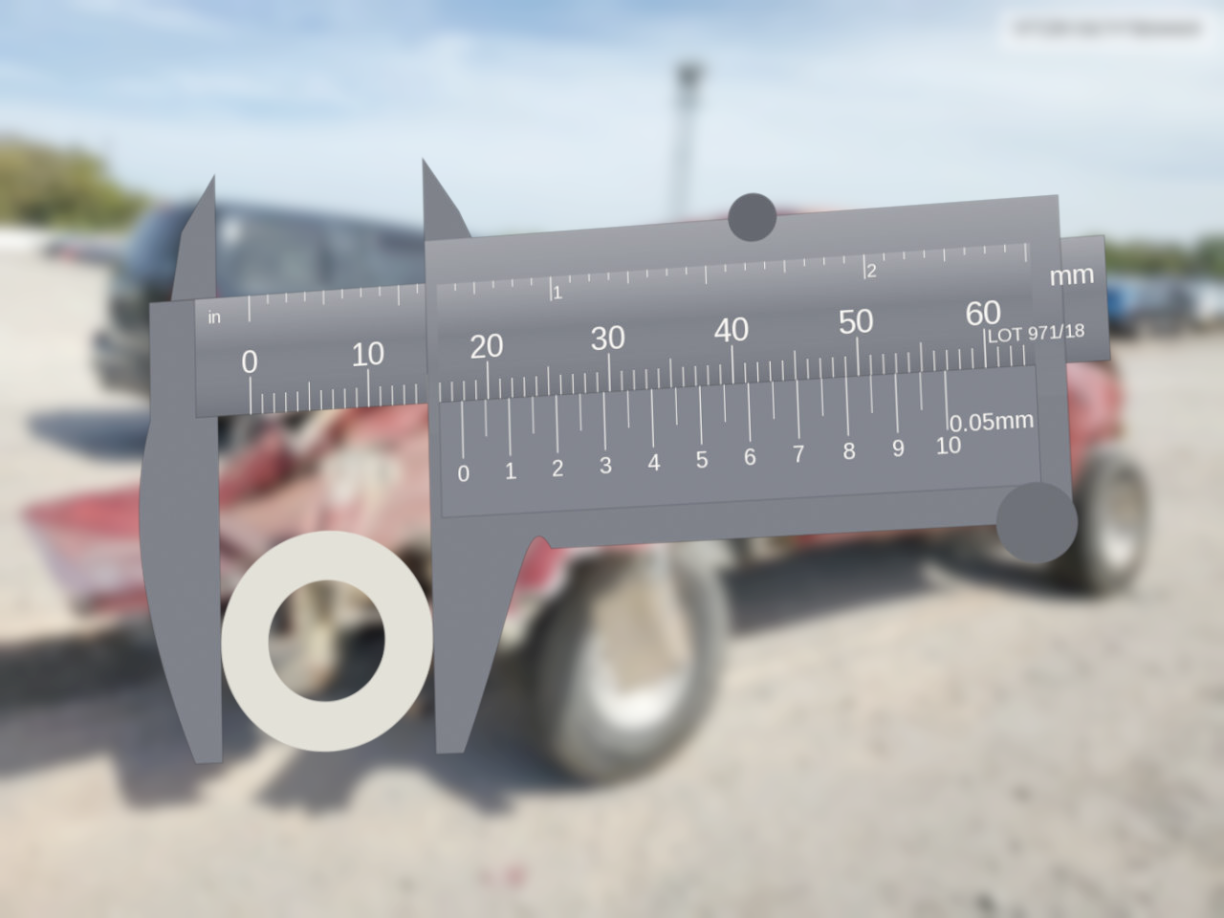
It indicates 17.8; mm
